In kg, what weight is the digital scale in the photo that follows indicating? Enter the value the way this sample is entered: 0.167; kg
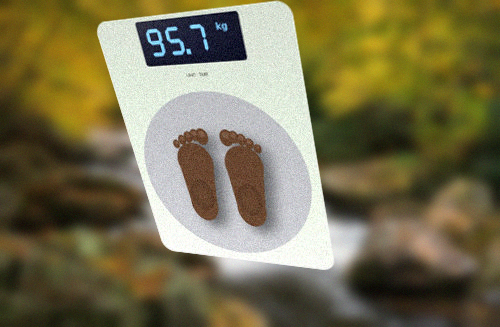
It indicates 95.7; kg
